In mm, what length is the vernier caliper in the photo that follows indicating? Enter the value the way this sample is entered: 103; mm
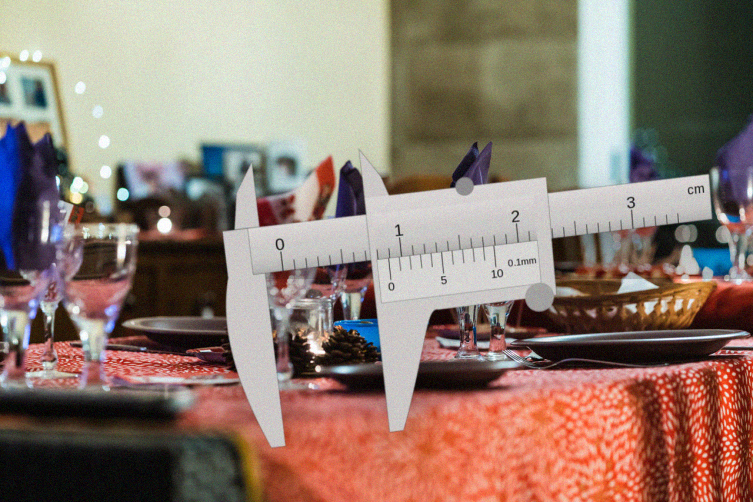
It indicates 8.9; mm
